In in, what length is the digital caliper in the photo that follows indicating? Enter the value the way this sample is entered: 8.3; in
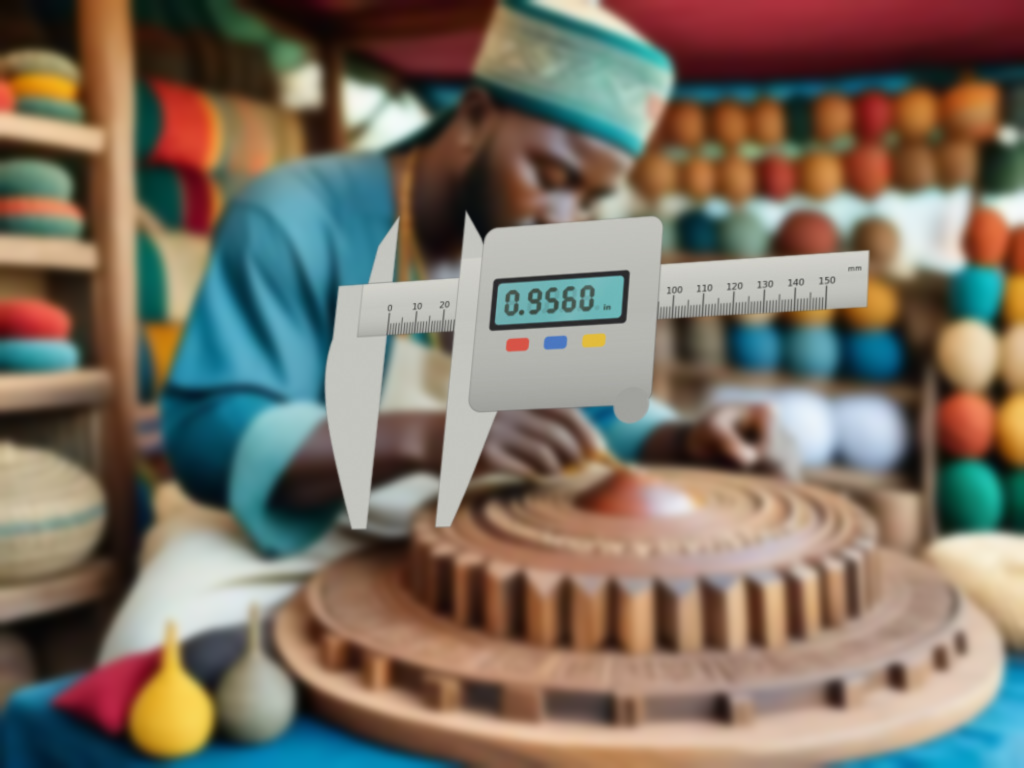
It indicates 0.9560; in
